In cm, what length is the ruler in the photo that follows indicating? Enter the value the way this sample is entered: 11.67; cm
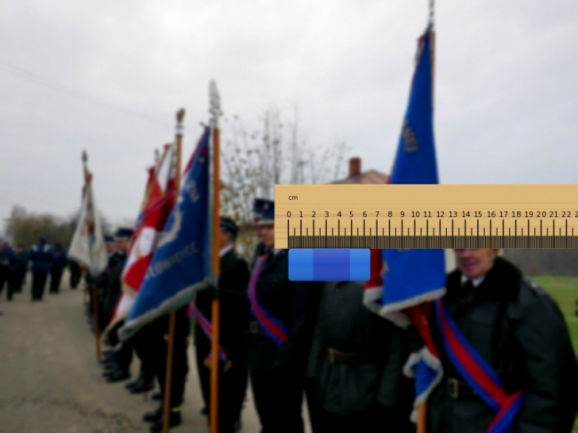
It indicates 6.5; cm
